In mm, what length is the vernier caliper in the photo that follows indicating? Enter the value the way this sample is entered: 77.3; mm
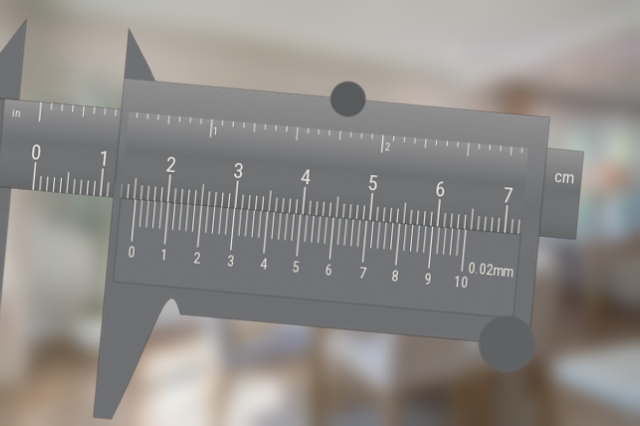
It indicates 15.2; mm
